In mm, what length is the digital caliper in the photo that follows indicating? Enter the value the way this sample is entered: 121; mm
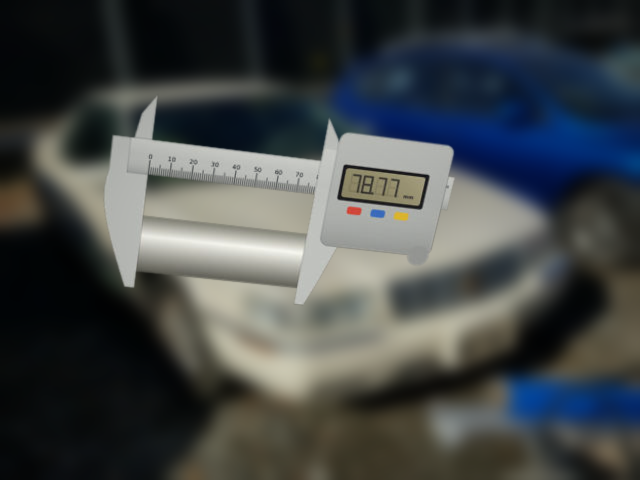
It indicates 78.77; mm
